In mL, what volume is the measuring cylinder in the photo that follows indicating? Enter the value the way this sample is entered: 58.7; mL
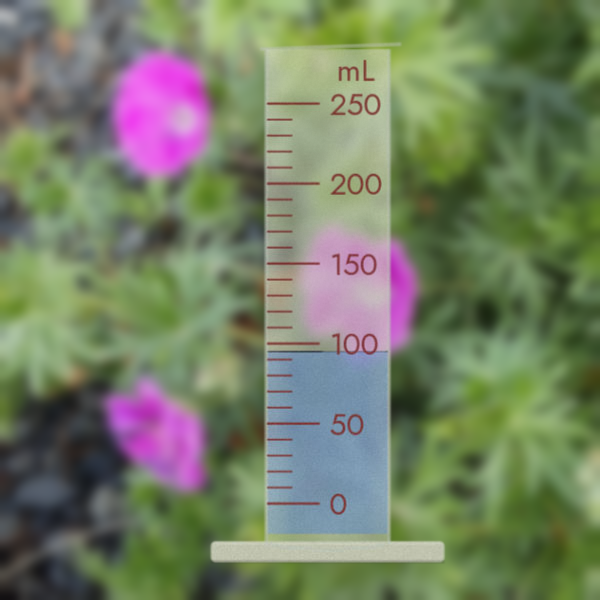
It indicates 95; mL
